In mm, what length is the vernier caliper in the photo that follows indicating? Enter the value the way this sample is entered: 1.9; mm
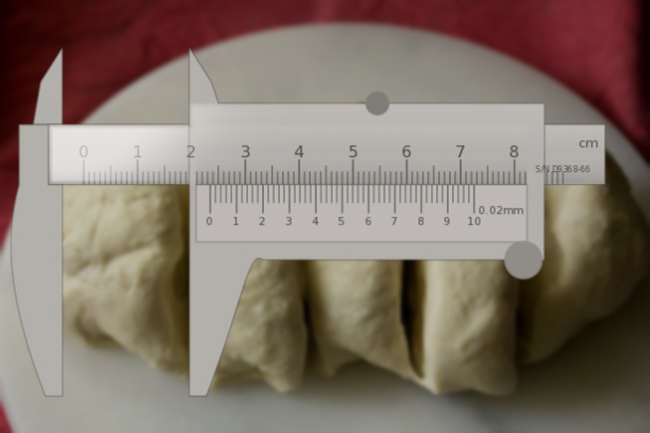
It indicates 23.5; mm
